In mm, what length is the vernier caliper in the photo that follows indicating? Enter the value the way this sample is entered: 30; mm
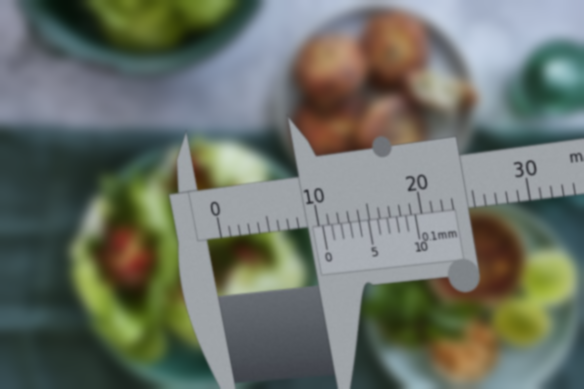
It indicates 10.4; mm
